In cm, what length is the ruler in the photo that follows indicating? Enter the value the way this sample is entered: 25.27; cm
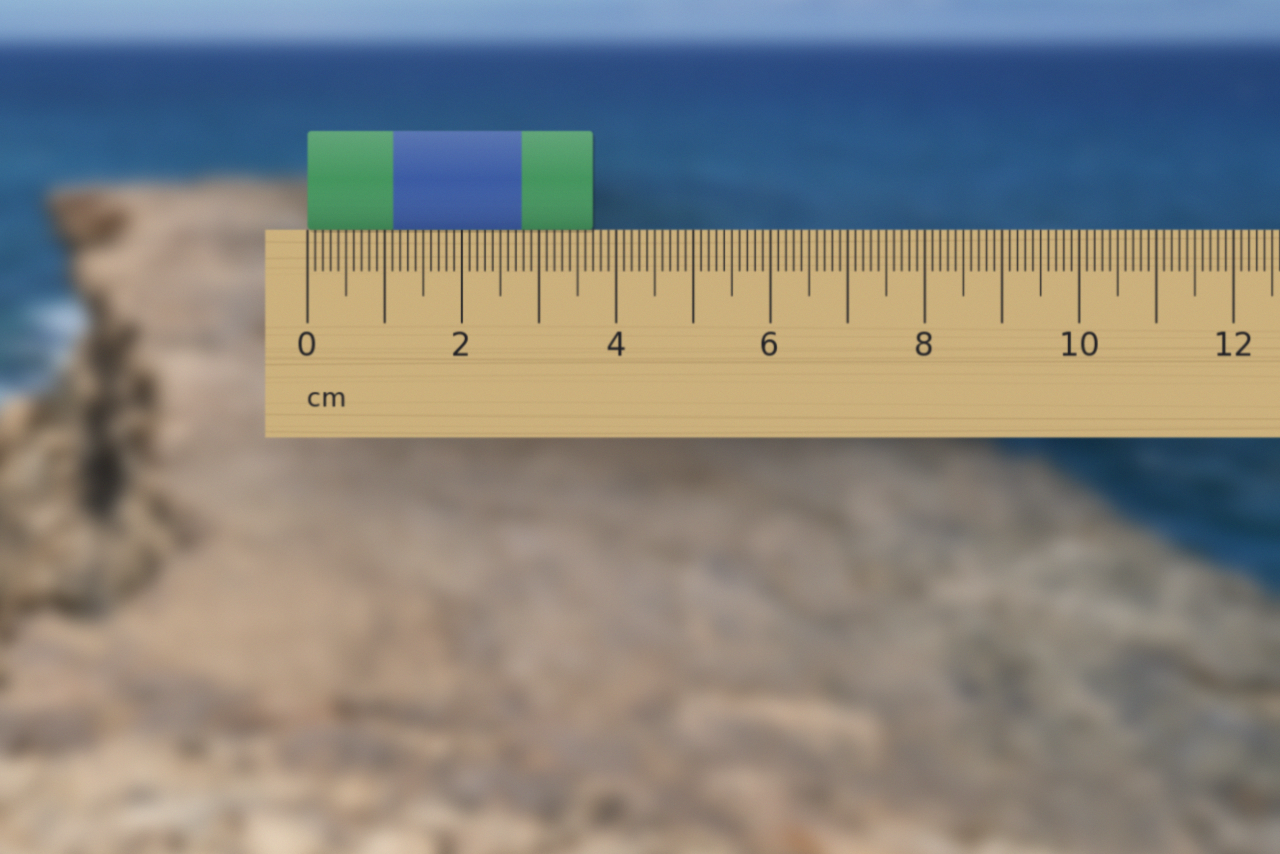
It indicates 3.7; cm
